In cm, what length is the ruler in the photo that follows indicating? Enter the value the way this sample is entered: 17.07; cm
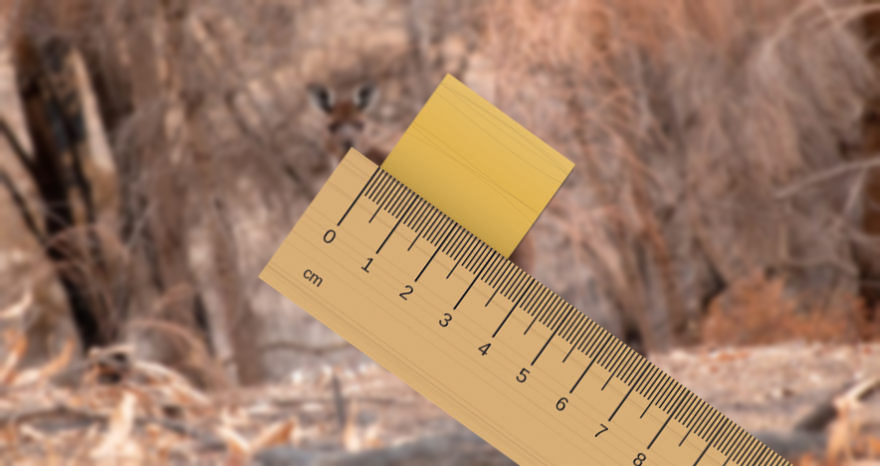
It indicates 3.3; cm
